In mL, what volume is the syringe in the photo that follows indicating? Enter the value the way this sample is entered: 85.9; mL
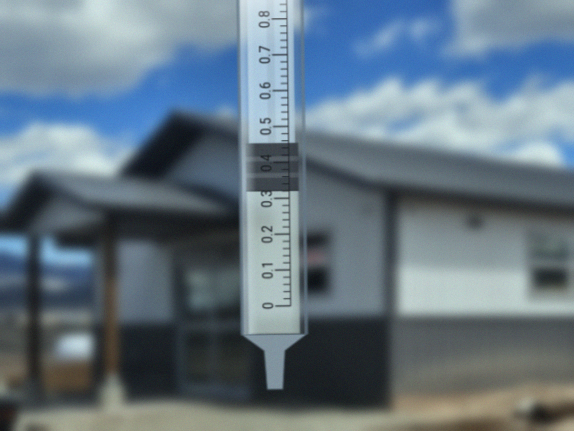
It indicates 0.32; mL
